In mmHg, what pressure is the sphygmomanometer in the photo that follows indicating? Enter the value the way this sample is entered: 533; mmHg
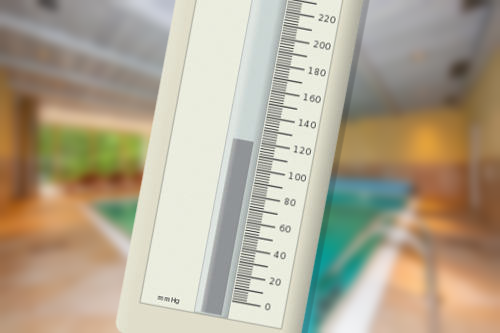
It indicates 120; mmHg
